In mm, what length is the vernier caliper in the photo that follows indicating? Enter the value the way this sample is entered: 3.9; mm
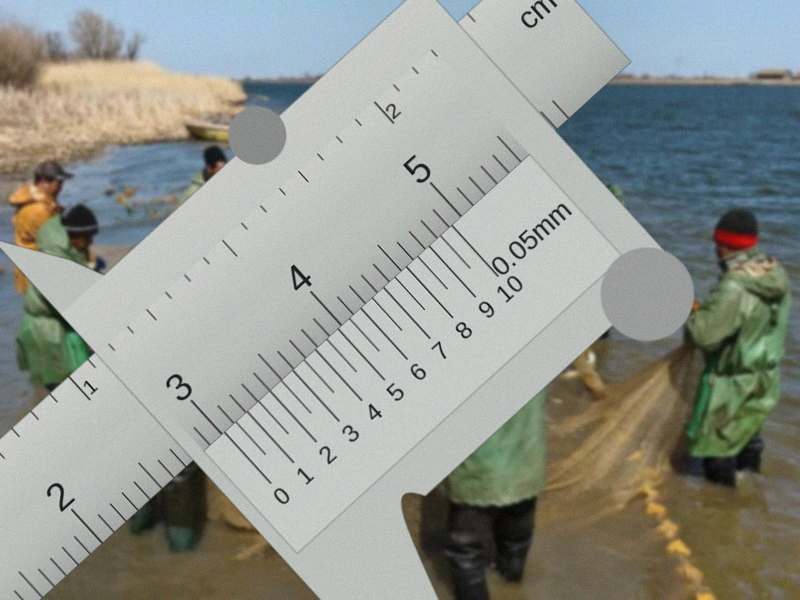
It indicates 30.2; mm
